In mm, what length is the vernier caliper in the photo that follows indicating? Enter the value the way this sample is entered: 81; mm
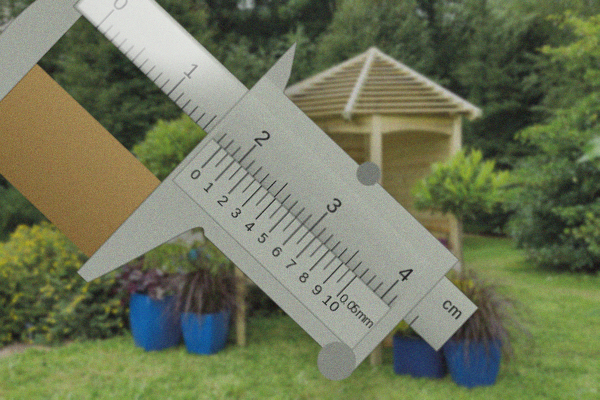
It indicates 17.6; mm
